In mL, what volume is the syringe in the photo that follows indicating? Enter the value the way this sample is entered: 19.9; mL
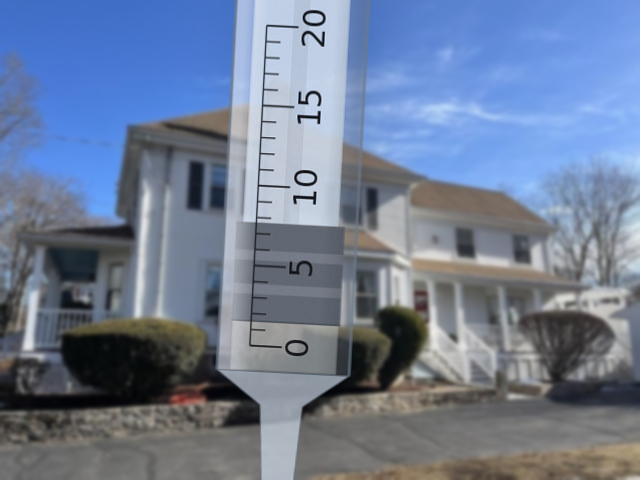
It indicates 1.5; mL
